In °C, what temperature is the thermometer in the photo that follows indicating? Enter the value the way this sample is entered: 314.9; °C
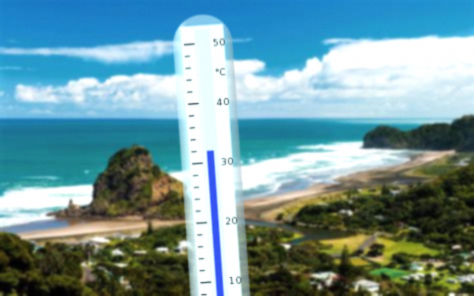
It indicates 32; °C
